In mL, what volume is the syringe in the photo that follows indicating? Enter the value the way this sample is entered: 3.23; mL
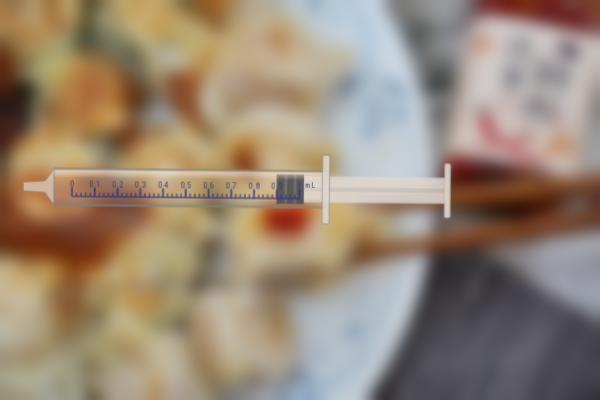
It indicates 0.9; mL
